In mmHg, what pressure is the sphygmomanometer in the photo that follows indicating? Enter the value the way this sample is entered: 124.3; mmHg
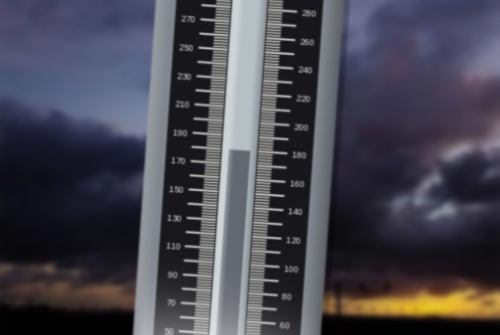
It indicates 180; mmHg
